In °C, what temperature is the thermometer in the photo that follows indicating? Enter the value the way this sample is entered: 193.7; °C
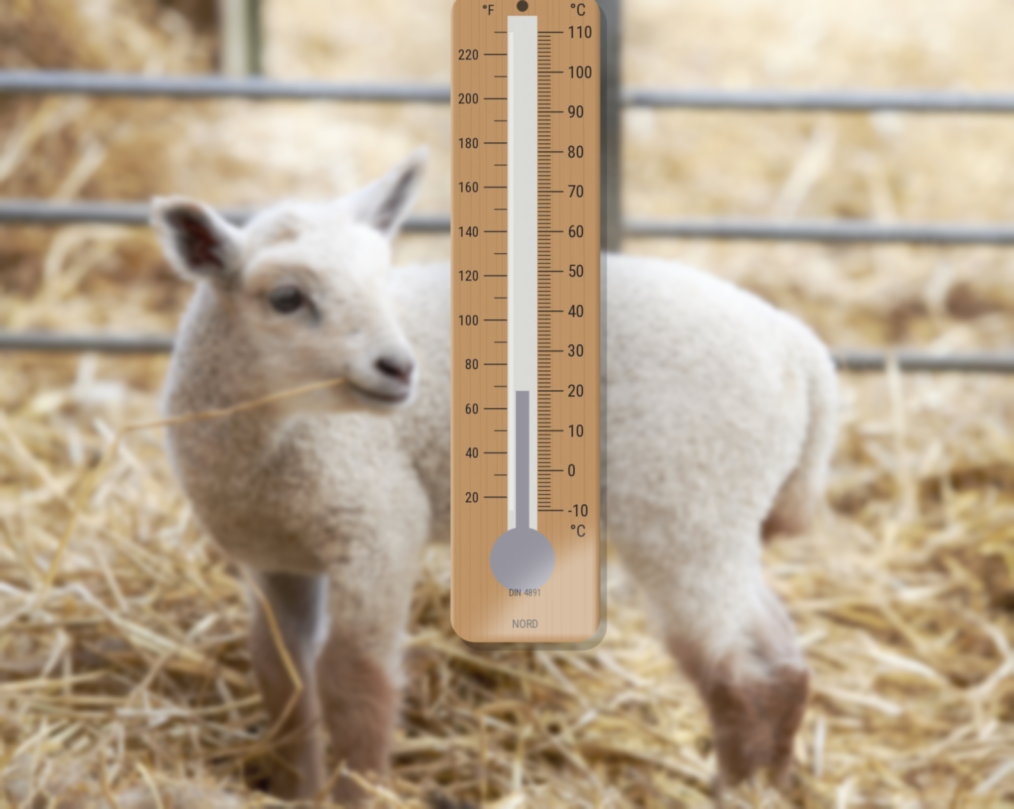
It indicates 20; °C
